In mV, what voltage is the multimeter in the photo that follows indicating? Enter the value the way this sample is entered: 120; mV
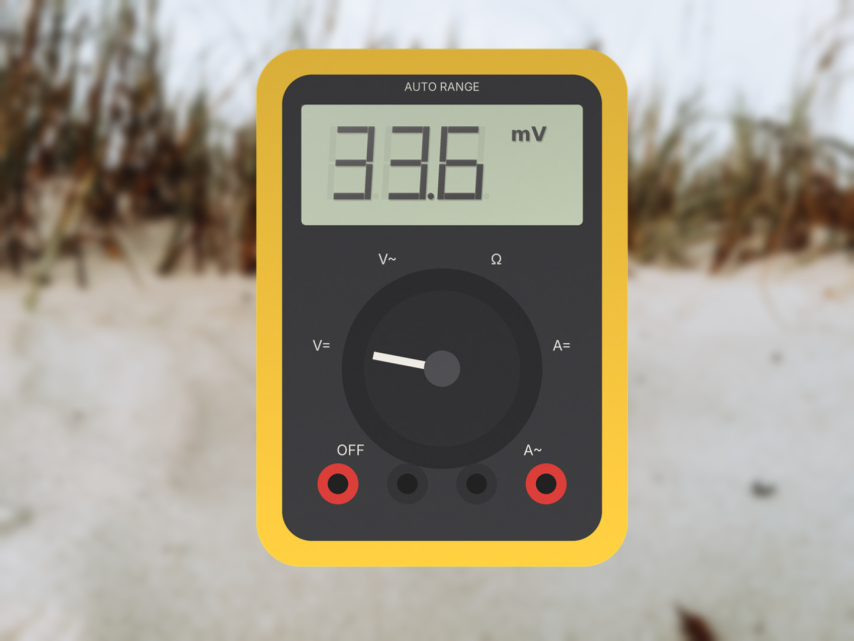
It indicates 33.6; mV
